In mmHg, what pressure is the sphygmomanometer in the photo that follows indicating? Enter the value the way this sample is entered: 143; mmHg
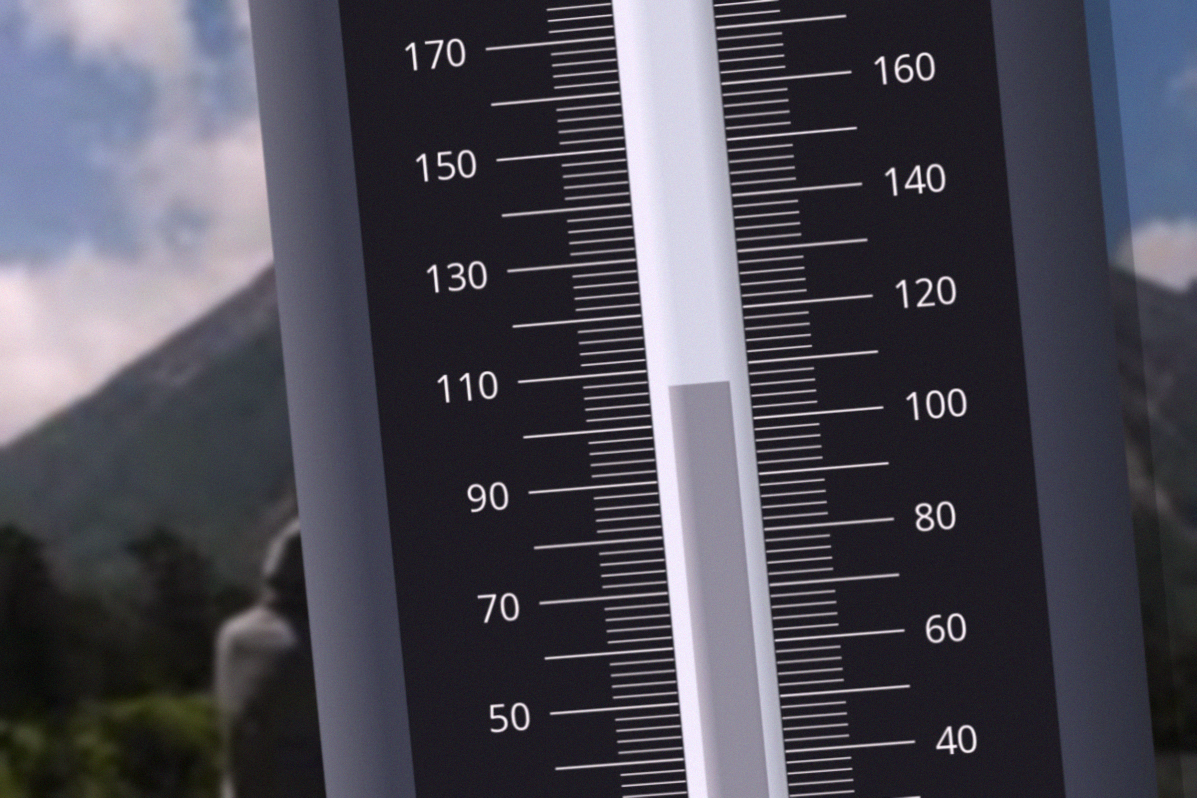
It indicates 107; mmHg
